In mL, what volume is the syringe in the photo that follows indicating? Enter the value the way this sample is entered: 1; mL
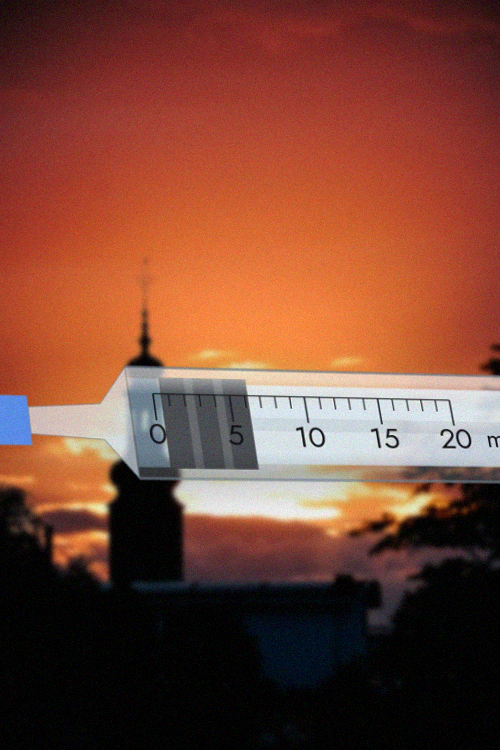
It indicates 0.5; mL
